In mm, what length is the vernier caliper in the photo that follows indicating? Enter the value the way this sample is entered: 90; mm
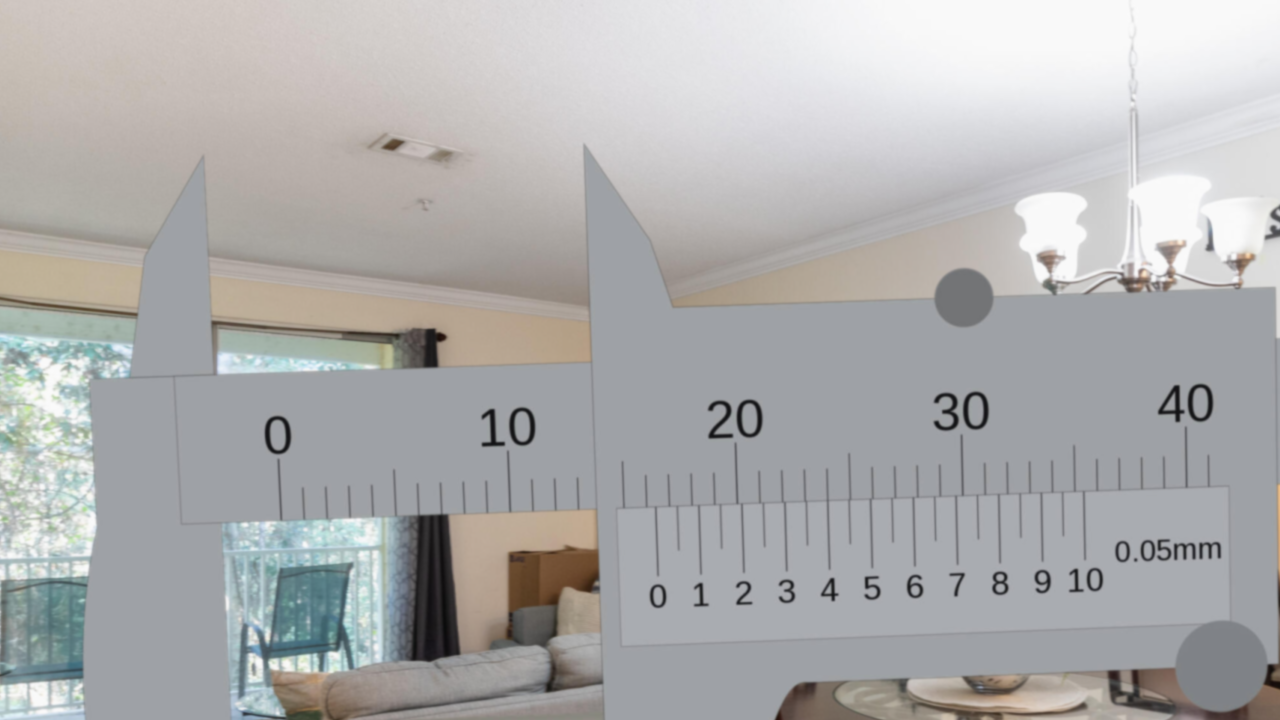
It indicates 16.4; mm
